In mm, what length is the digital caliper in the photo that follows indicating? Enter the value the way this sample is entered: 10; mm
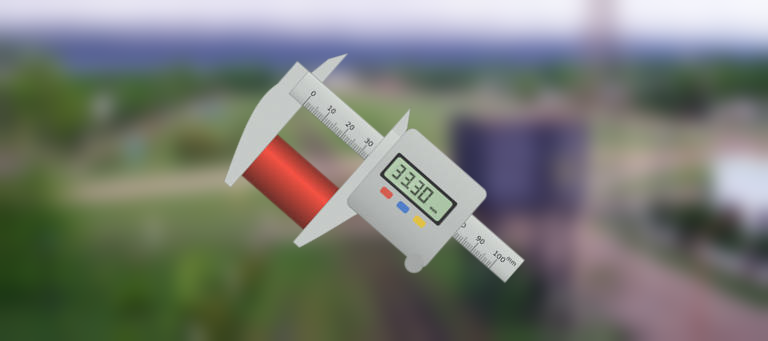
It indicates 33.30; mm
